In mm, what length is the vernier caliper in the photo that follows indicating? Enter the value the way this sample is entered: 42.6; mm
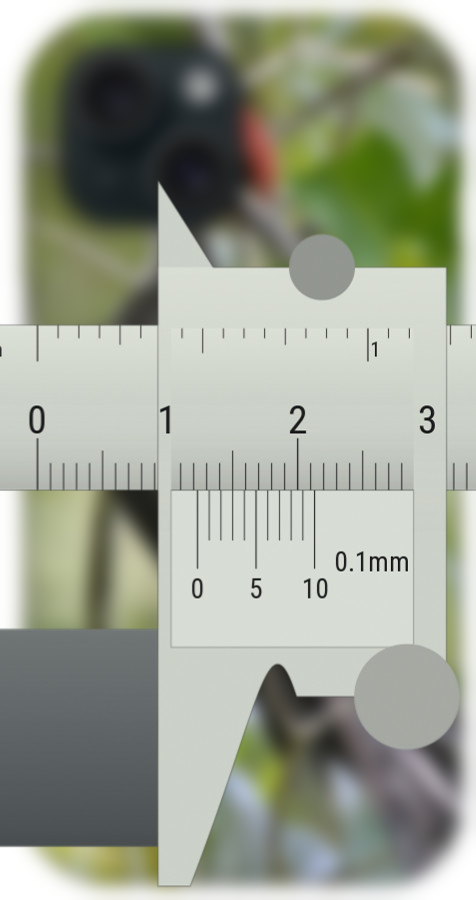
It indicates 12.3; mm
